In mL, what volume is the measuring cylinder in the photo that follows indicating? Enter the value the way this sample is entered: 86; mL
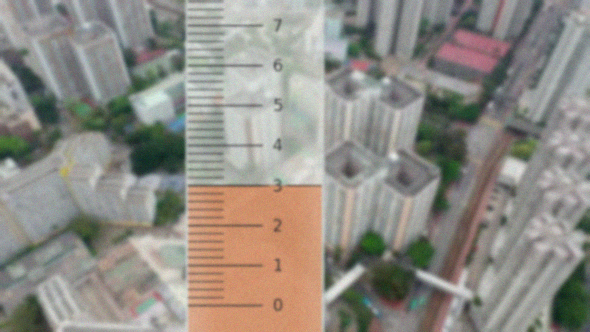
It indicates 3; mL
